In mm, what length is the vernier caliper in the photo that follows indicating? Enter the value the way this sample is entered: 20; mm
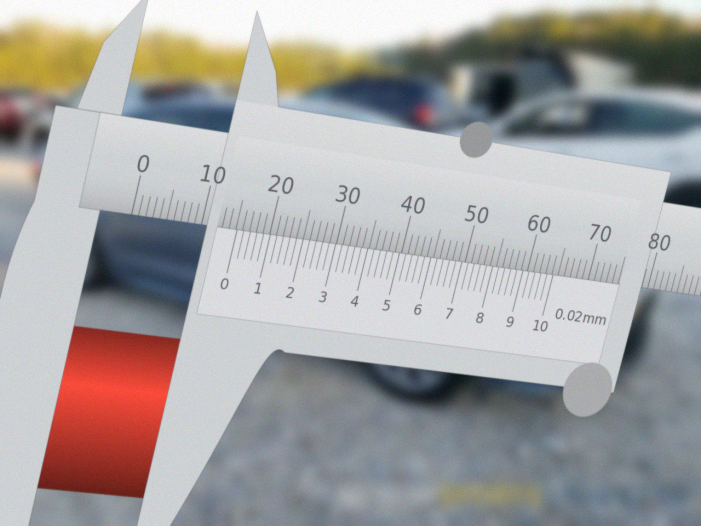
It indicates 15.2; mm
